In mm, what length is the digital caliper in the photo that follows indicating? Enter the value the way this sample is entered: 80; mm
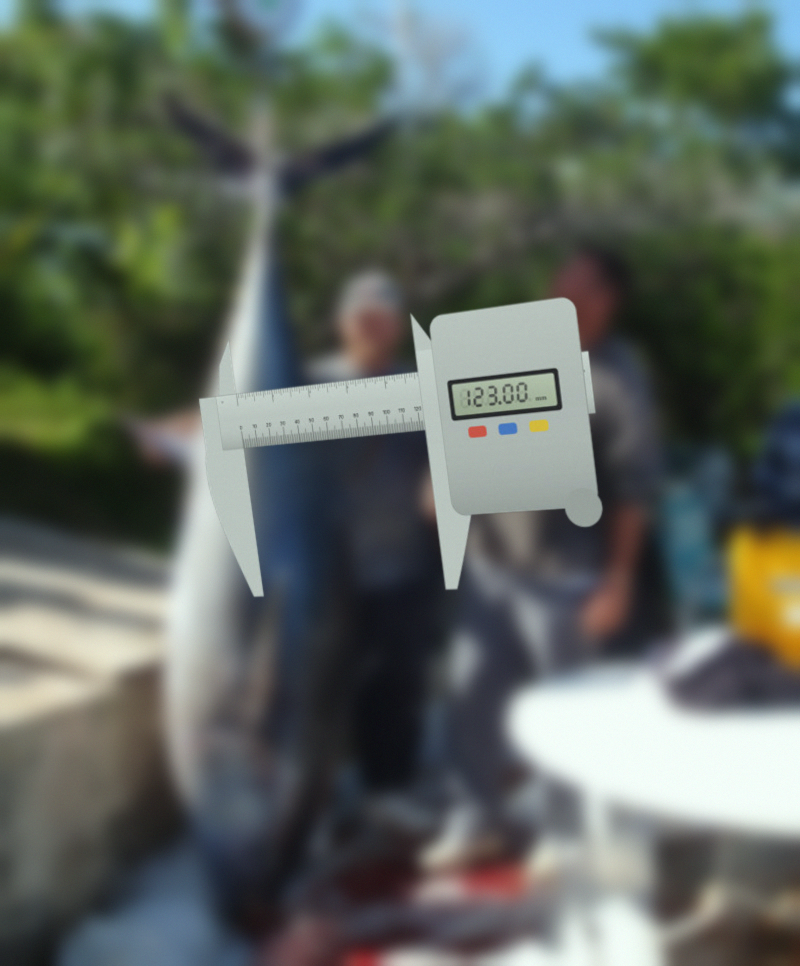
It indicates 123.00; mm
